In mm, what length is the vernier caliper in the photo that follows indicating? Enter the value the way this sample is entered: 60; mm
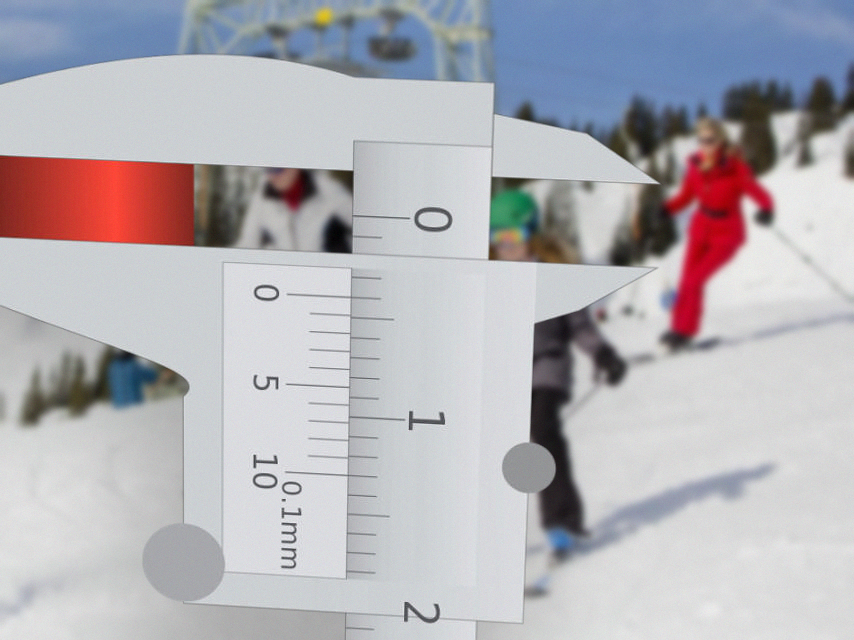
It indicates 4.0; mm
